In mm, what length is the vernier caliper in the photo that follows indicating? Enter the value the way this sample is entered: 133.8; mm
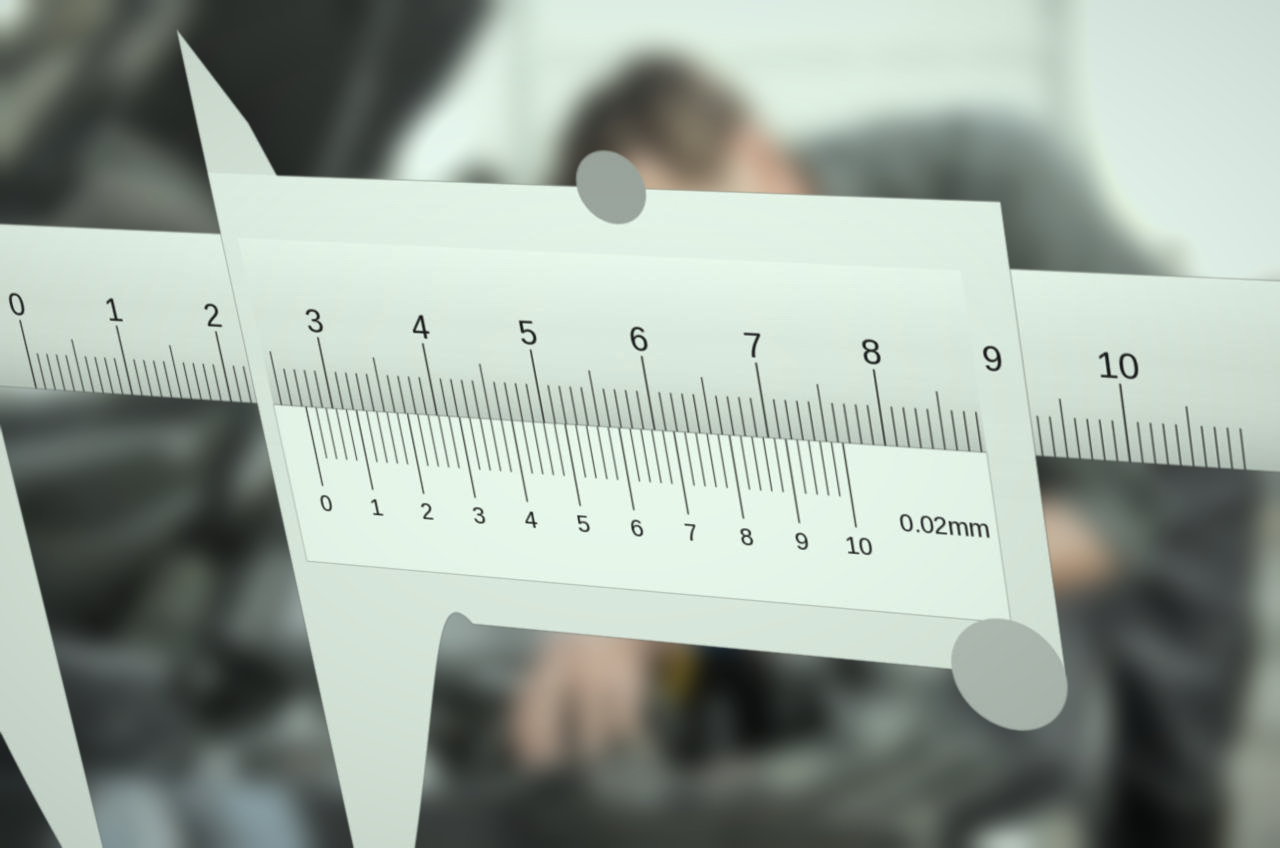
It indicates 27.4; mm
